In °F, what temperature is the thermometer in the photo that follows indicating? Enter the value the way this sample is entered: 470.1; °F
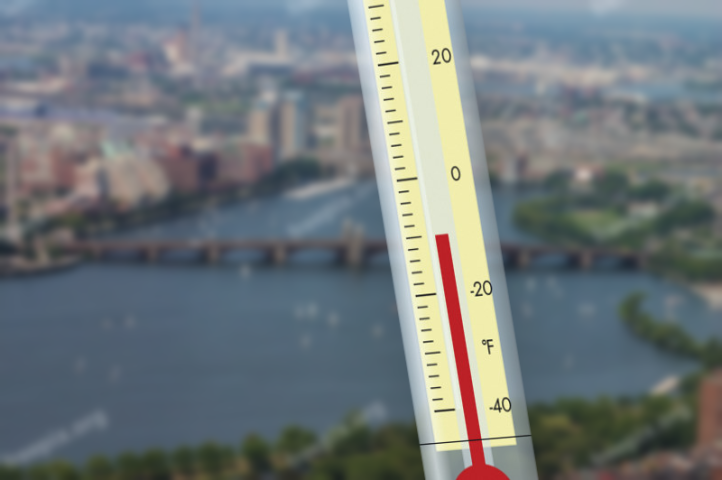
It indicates -10; °F
